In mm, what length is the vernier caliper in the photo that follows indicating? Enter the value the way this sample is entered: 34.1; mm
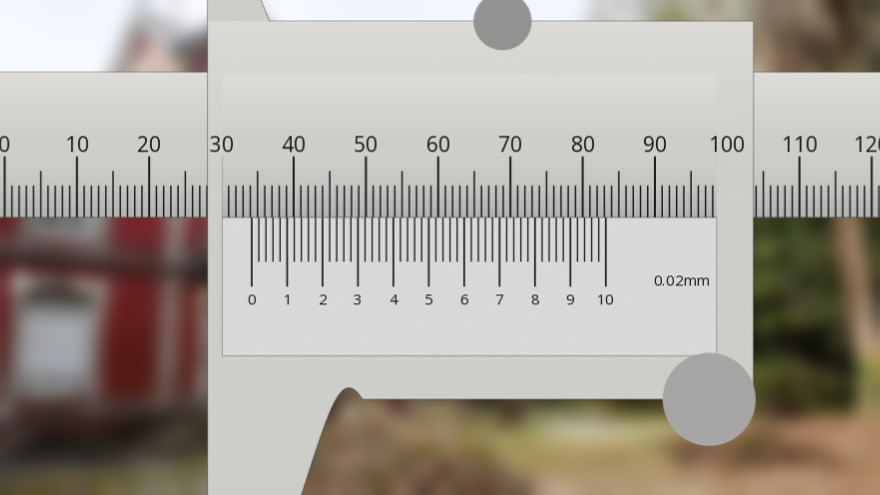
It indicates 34.2; mm
